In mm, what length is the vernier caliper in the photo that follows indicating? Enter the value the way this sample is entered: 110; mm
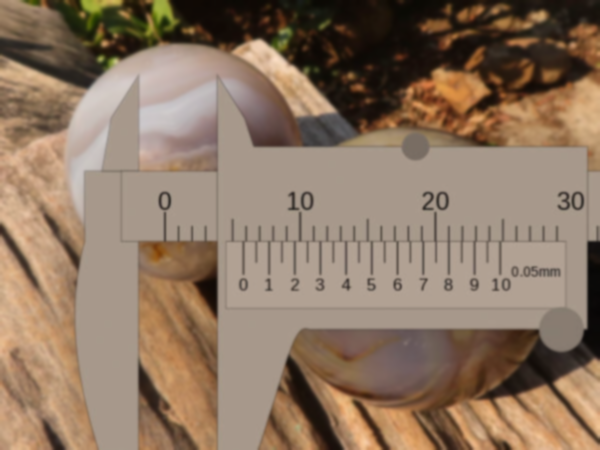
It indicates 5.8; mm
